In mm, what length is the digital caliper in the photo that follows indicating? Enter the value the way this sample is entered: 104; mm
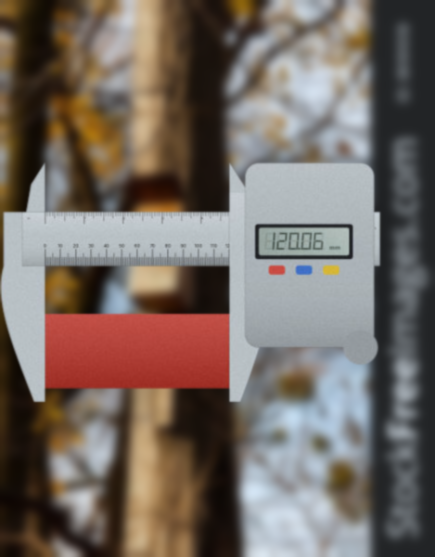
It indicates 120.06; mm
